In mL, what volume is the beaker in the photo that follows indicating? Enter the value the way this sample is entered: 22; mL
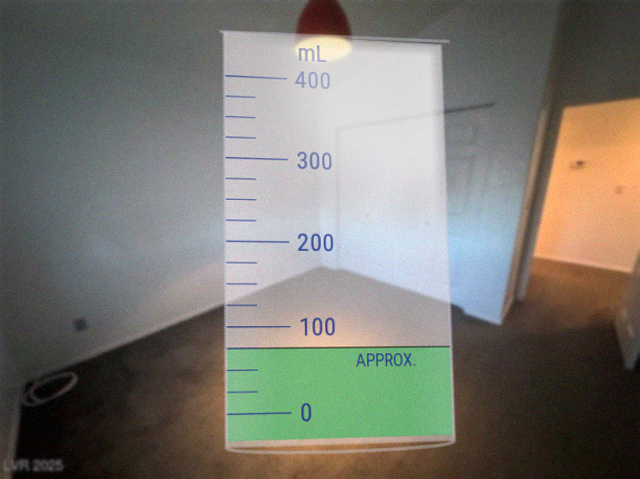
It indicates 75; mL
